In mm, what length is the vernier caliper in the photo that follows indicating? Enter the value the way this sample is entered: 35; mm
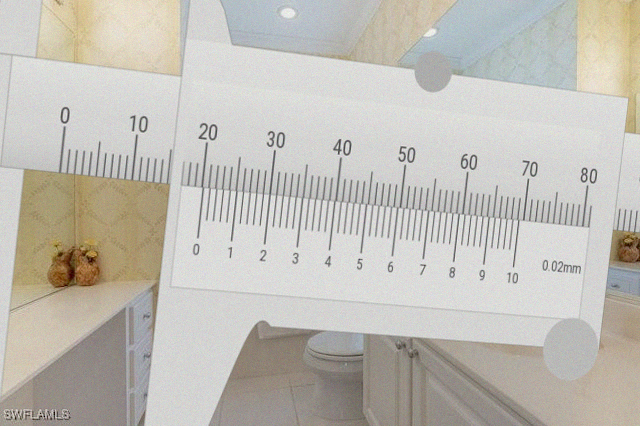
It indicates 20.2; mm
